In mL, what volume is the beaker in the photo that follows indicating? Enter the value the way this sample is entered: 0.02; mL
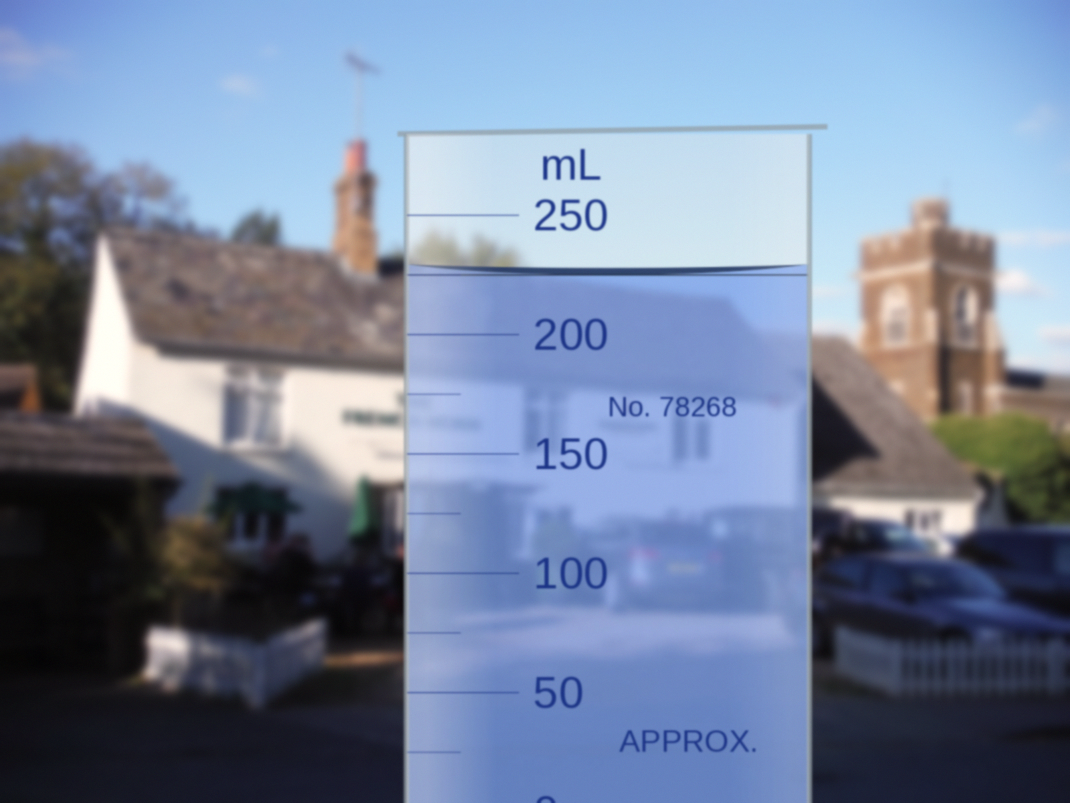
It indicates 225; mL
